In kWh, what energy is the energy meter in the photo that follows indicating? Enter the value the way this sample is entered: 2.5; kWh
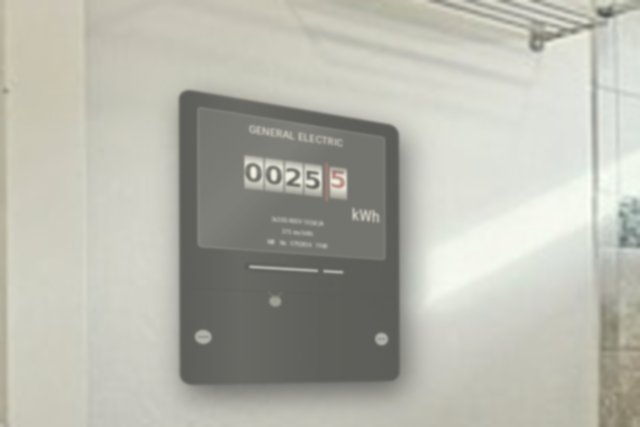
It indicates 25.5; kWh
